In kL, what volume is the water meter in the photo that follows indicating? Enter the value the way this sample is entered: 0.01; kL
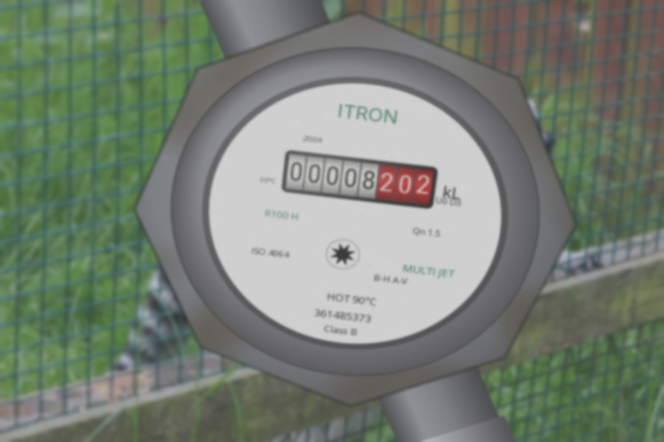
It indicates 8.202; kL
